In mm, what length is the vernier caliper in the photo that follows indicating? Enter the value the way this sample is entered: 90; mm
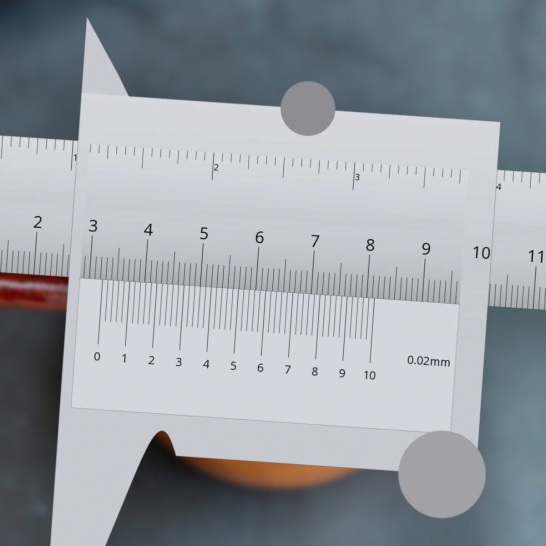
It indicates 32.4; mm
